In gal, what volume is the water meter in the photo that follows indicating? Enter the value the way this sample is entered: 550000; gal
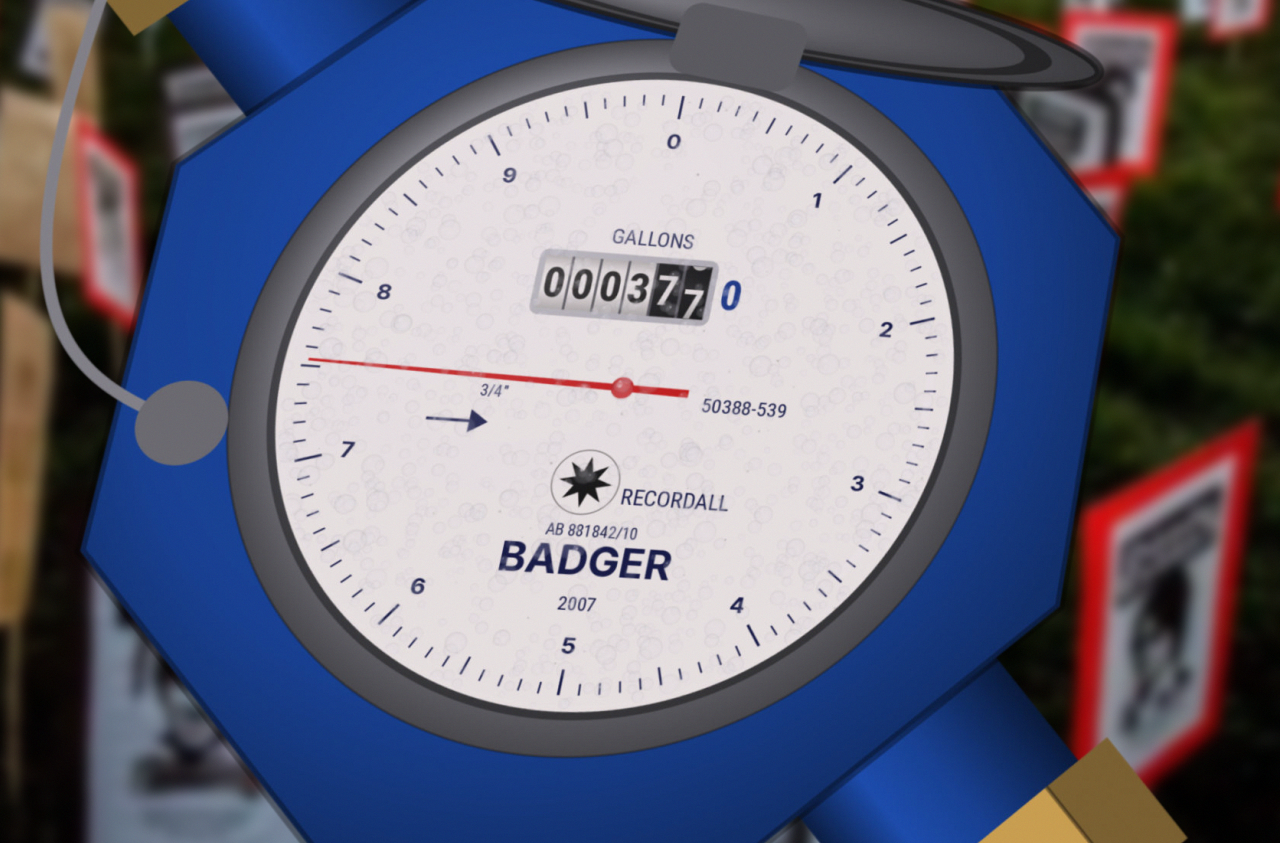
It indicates 3767.5; gal
